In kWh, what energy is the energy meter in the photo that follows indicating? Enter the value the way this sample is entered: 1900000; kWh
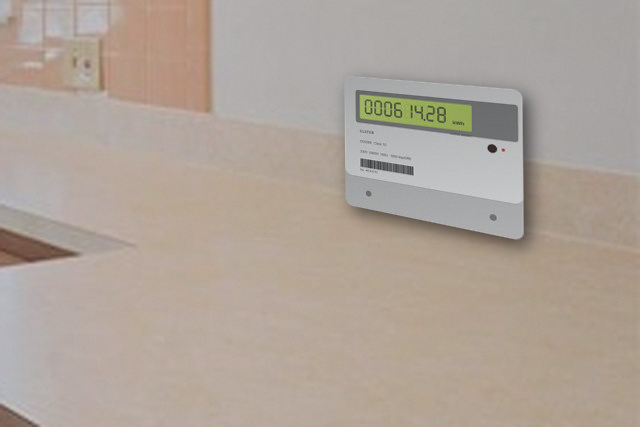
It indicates 614.28; kWh
